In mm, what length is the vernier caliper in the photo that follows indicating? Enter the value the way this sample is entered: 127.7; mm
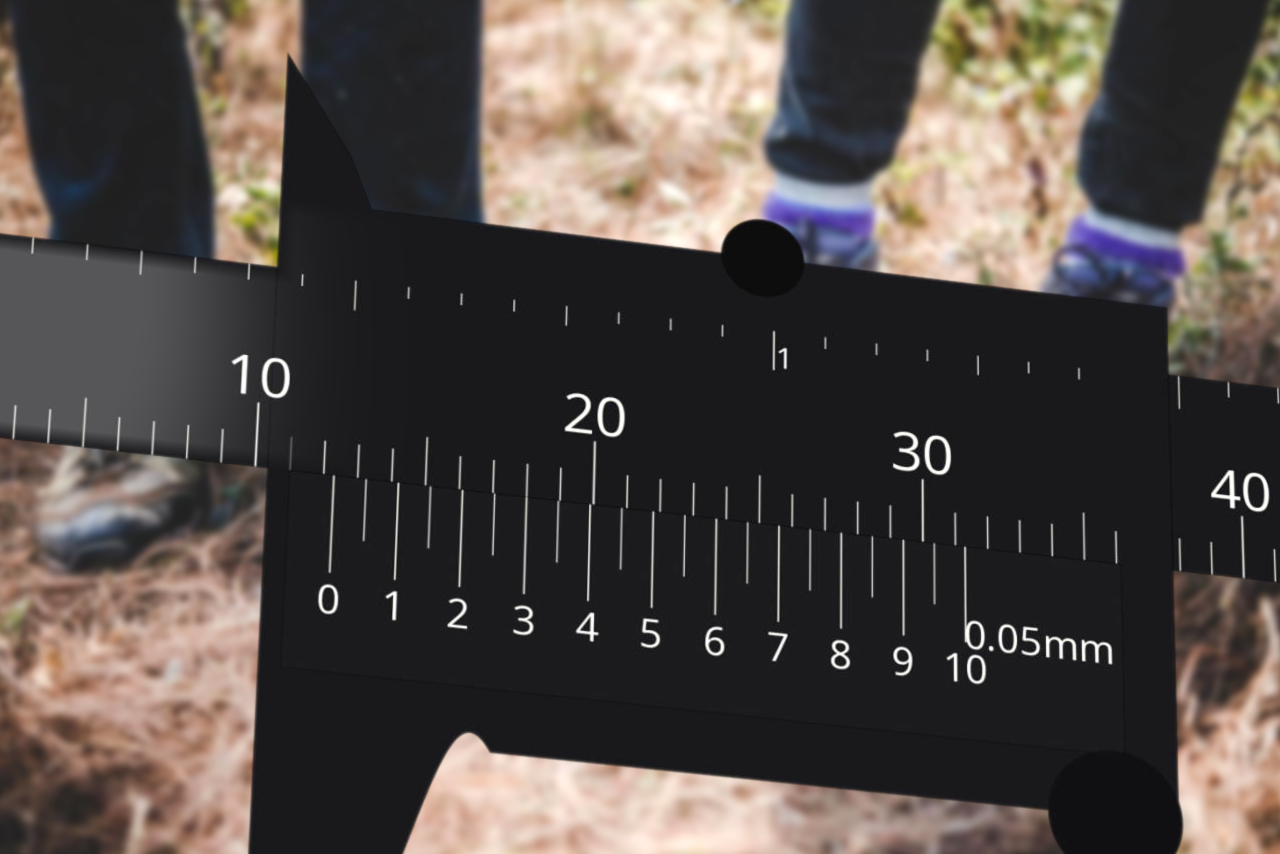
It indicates 12.30; mm
